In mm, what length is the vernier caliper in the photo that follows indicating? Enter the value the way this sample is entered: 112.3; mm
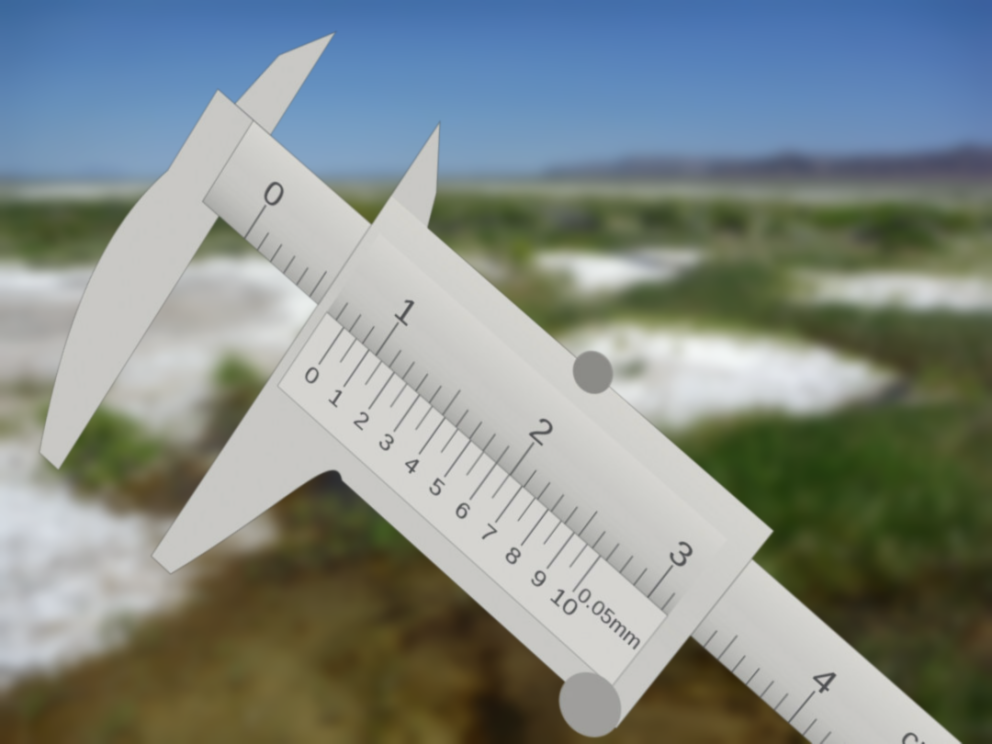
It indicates 7.6; mm
